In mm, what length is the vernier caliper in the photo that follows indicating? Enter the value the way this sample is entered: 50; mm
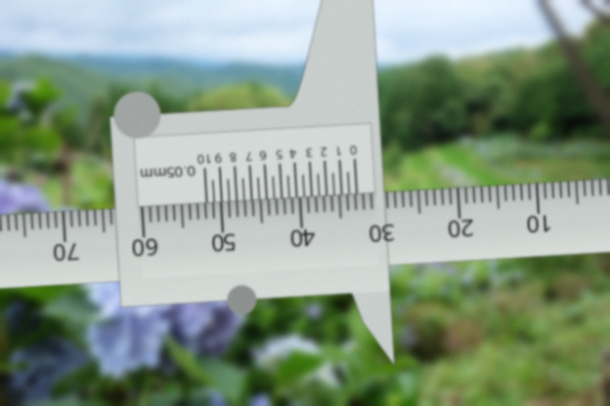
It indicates 32.8; mm
